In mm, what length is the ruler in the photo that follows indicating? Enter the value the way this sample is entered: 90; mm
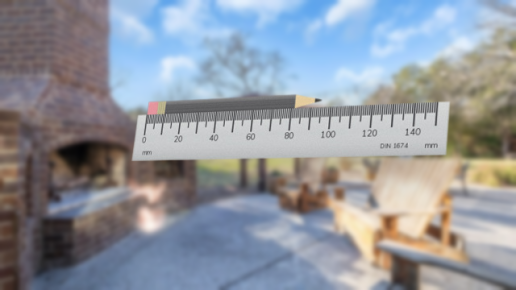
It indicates 95; mm
